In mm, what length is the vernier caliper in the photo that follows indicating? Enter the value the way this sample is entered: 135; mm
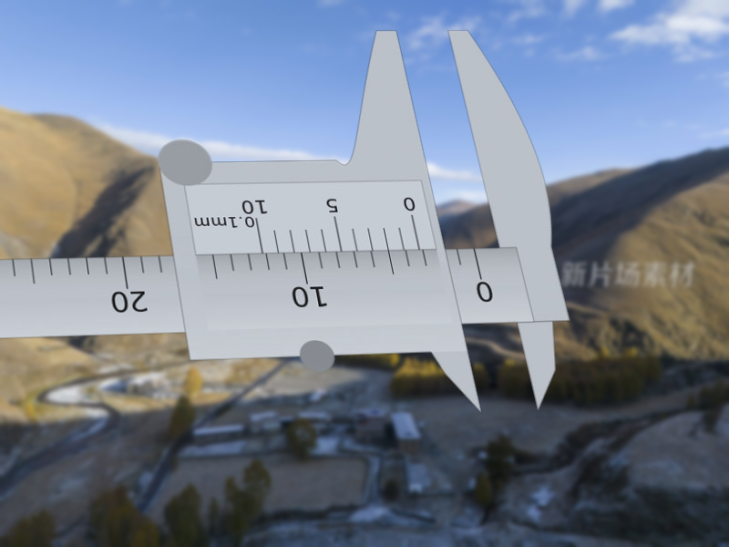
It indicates 3.2; mm
